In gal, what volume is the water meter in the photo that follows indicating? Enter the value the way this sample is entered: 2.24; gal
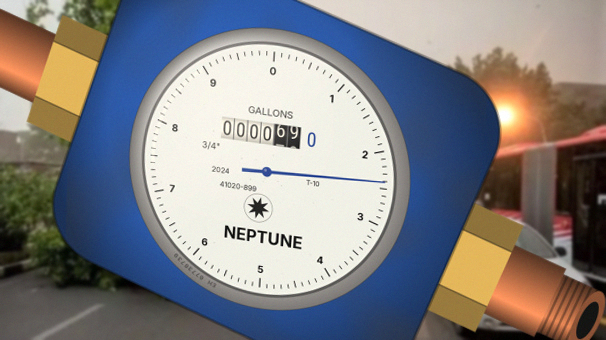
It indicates 692.4; gal
